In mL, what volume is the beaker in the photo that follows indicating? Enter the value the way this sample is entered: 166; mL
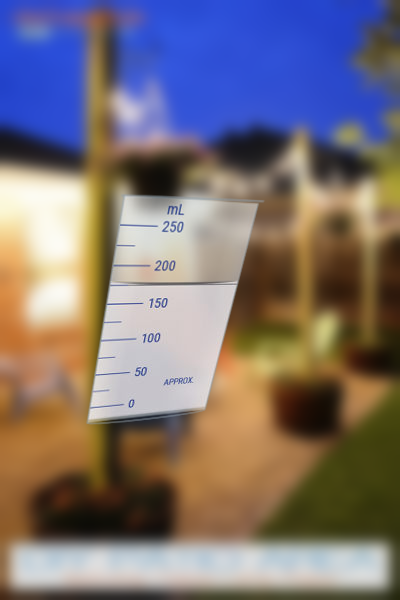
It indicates 175; mL
